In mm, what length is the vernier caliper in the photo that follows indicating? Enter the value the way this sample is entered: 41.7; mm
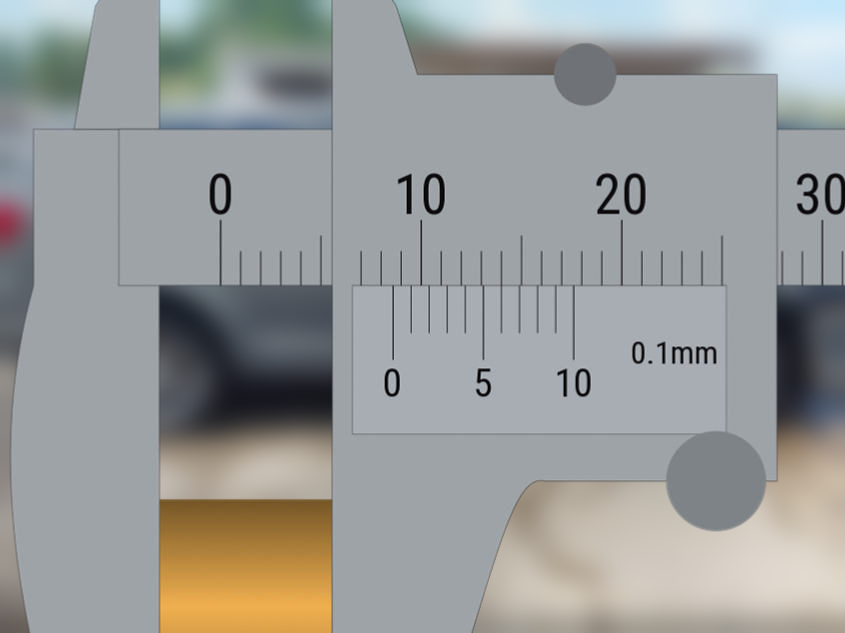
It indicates 8.6; mm
